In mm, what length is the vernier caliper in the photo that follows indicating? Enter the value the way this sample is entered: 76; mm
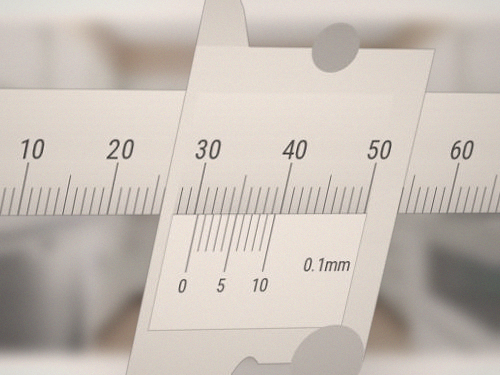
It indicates 30.4; mm
